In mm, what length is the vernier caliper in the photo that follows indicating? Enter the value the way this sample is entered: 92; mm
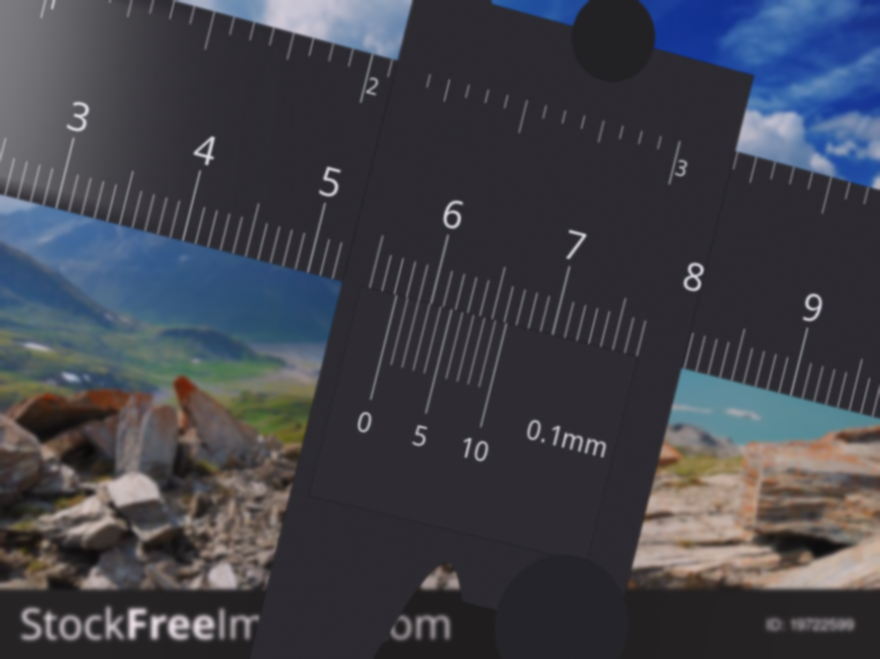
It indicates 57.2; mm
